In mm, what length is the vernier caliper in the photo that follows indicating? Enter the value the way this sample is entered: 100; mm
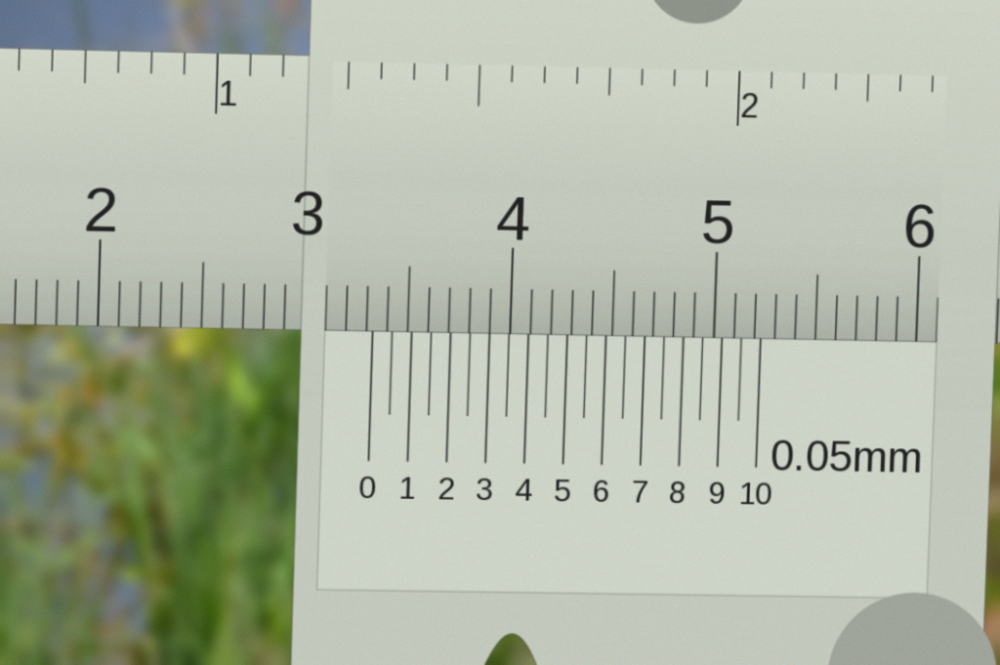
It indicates 33.3; mm
